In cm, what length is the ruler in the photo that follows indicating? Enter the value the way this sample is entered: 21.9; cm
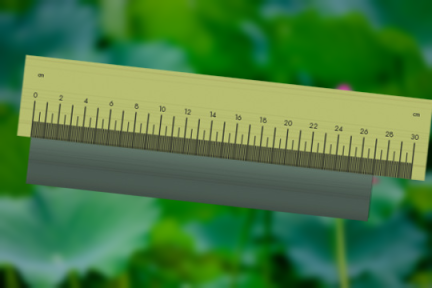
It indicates 27; cm
